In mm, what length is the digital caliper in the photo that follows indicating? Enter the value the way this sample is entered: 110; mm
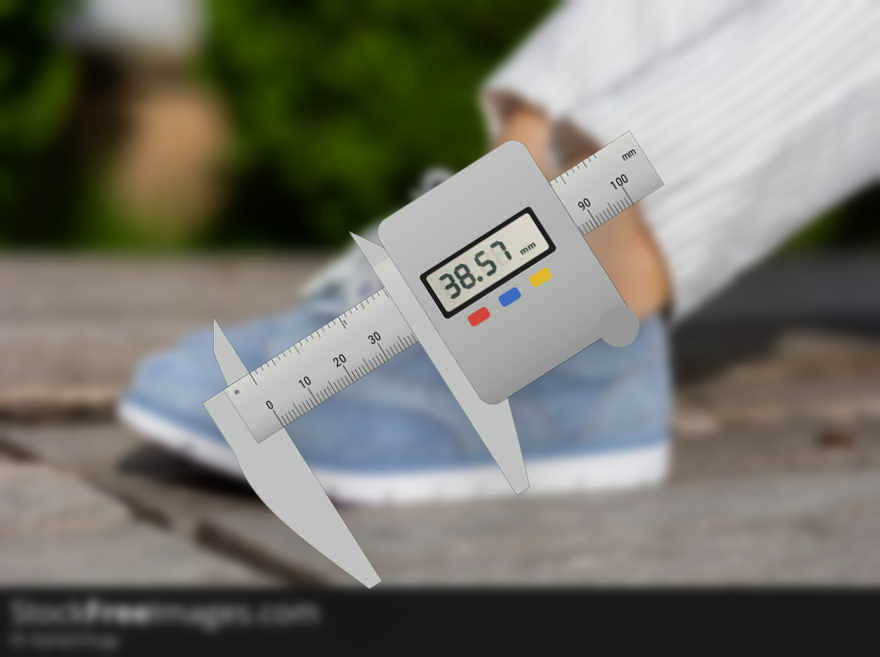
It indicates 38.57; mm
